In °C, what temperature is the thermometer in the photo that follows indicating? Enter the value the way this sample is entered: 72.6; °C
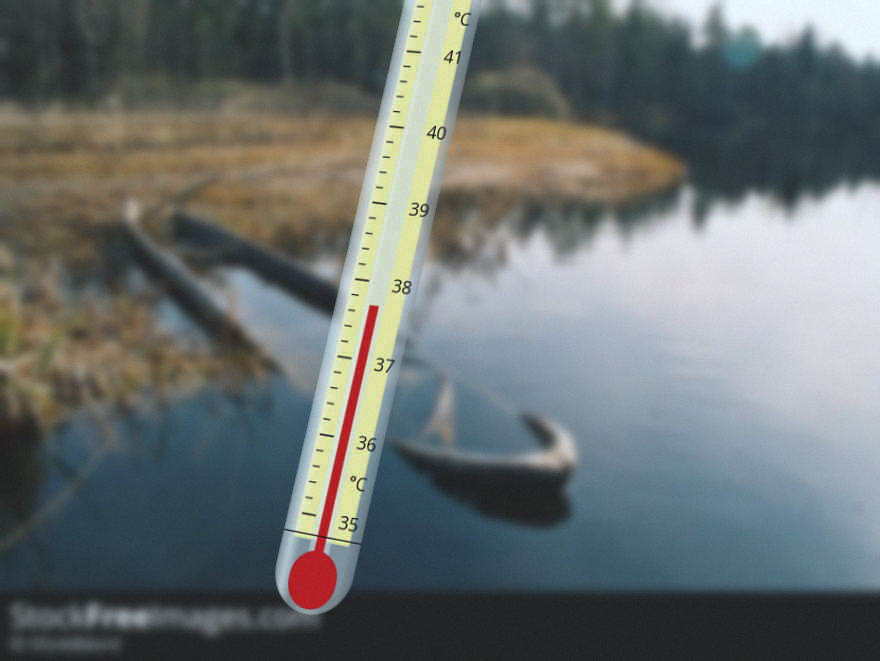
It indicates 37.7; °C
